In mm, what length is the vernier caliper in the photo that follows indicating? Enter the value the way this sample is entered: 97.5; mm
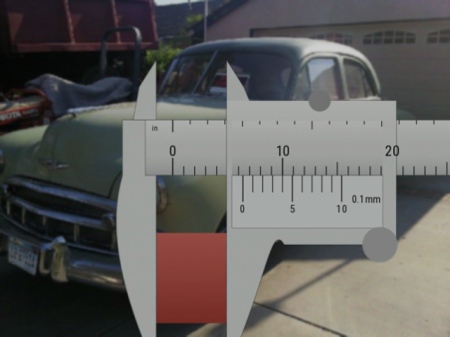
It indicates 6.4; mm
